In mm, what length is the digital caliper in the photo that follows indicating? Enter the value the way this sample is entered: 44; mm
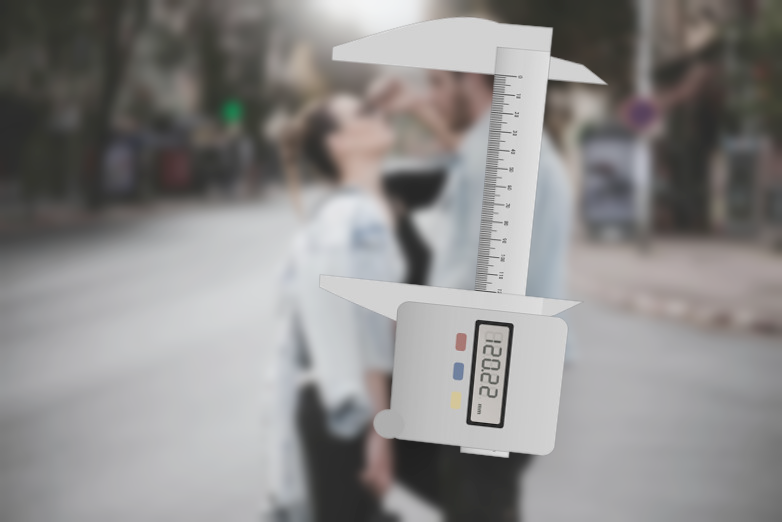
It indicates 120.22; mm
